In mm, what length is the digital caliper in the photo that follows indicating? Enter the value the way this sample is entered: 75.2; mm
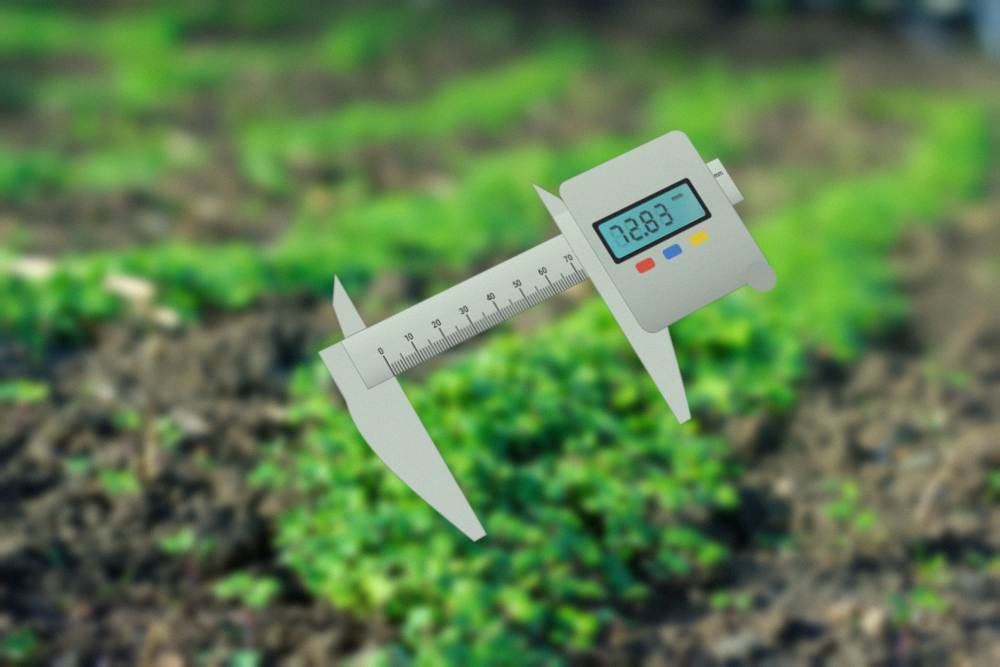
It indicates 72.83; mm
